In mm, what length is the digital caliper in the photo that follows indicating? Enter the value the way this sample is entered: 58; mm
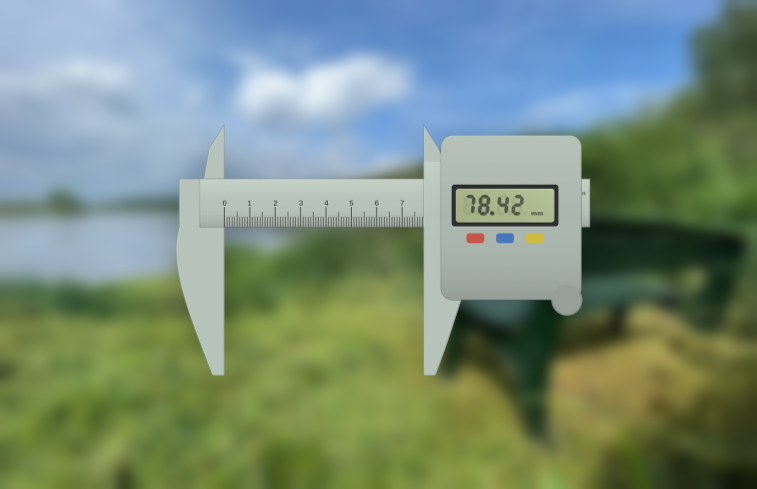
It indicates 78.42; mm
